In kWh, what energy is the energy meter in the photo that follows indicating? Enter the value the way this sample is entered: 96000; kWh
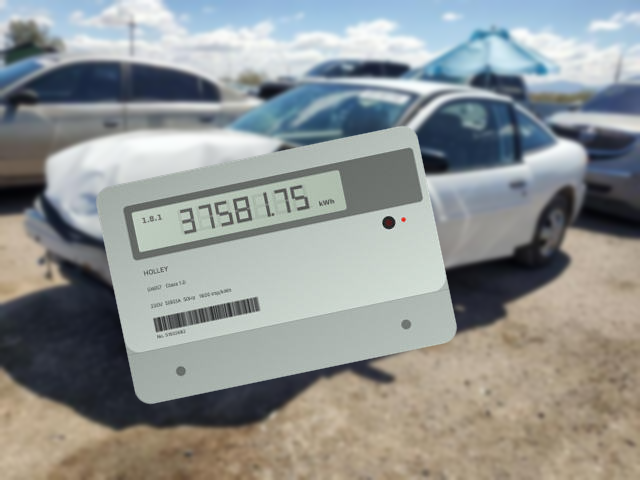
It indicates 37581.75; kWh
